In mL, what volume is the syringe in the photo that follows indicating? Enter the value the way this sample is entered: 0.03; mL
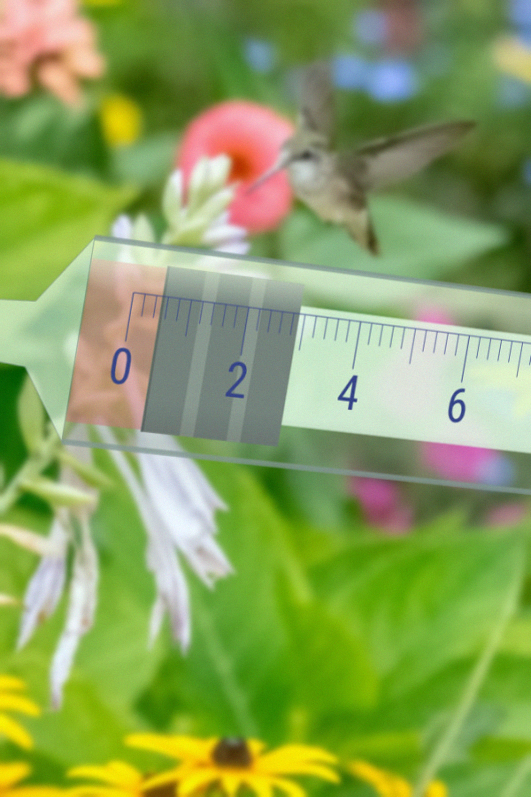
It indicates 0.5; mL
